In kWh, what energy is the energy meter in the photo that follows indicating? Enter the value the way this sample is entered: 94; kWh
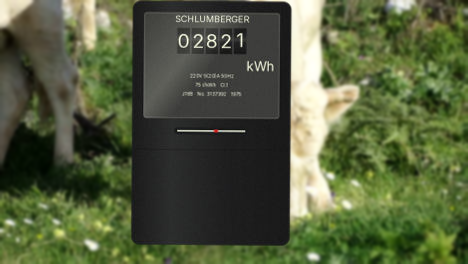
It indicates 2821; kWh
